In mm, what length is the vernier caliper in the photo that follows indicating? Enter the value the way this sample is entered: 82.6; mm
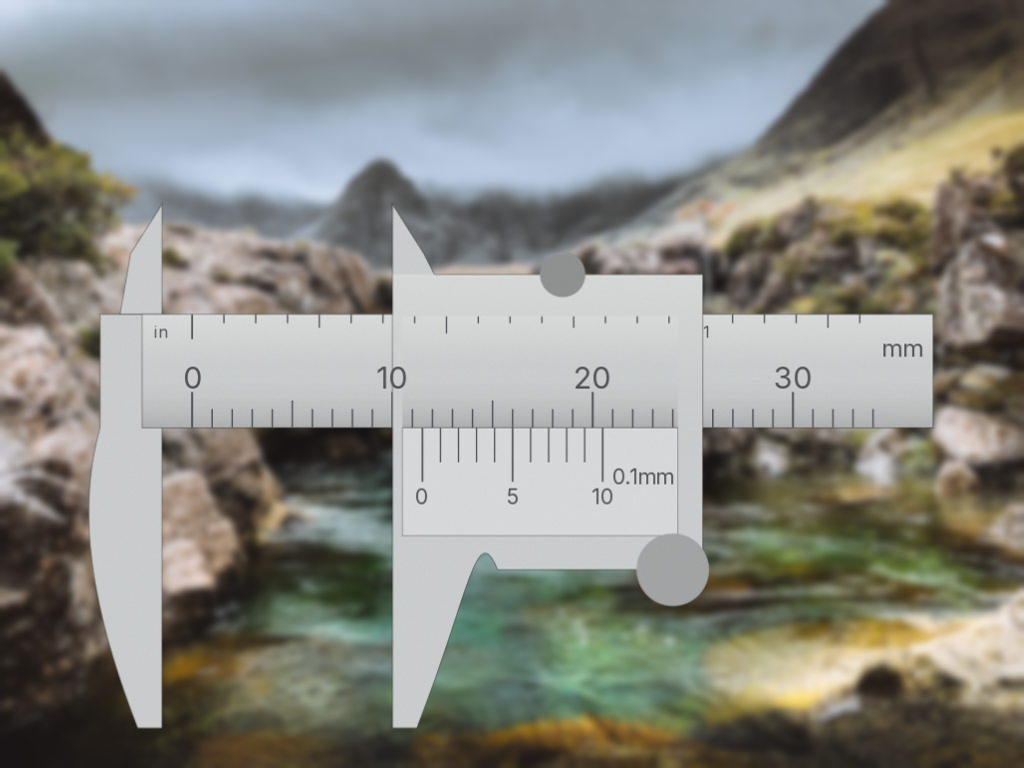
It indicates 11.5; mm
